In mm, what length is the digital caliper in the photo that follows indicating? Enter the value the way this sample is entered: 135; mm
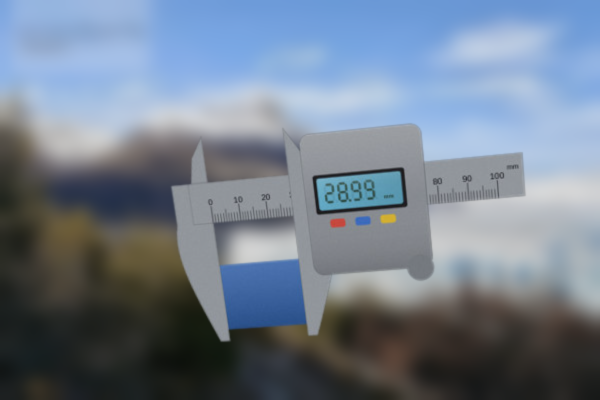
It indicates 28.99; mm
